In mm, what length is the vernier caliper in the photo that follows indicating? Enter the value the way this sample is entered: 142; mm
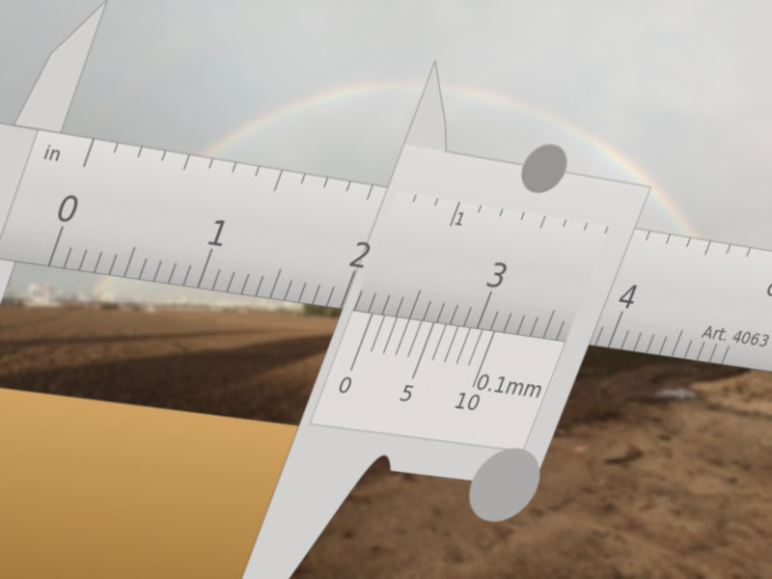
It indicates 22.3; mm
